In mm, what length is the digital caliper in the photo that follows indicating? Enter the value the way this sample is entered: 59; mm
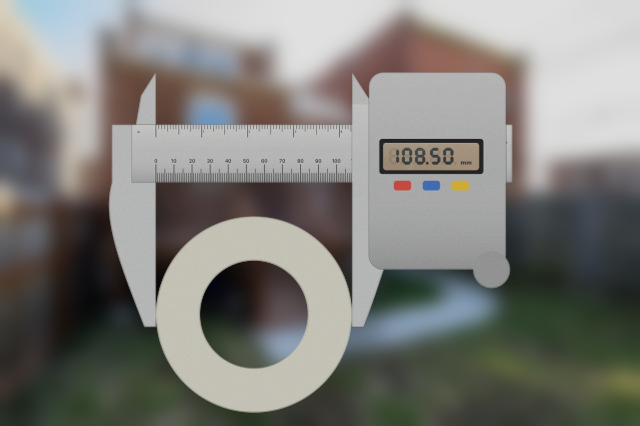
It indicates 108.50; mm
